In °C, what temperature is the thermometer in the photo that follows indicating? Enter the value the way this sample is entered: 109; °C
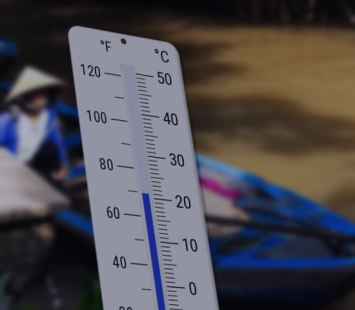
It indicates 21; °C
